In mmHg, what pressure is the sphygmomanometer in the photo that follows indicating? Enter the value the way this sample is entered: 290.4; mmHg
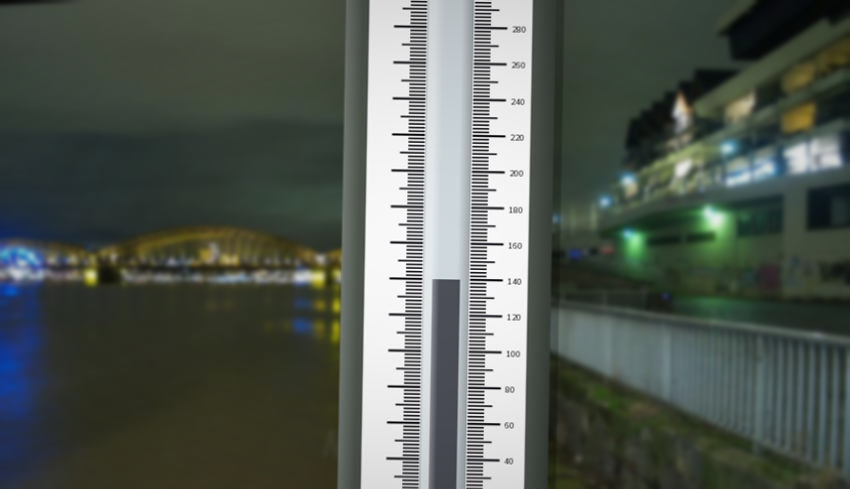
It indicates 140; mmHg
